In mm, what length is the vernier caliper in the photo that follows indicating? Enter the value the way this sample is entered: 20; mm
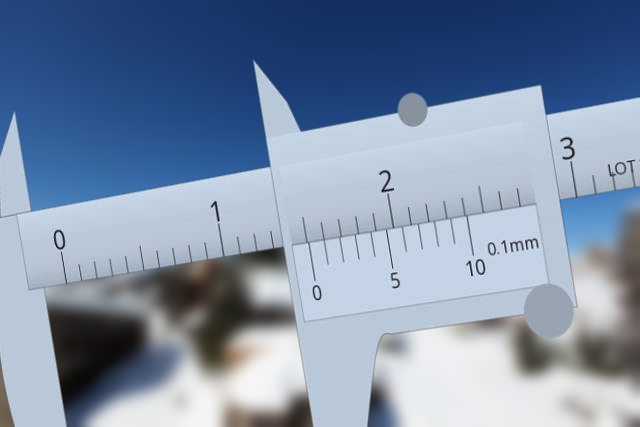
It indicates 15.1; mm
